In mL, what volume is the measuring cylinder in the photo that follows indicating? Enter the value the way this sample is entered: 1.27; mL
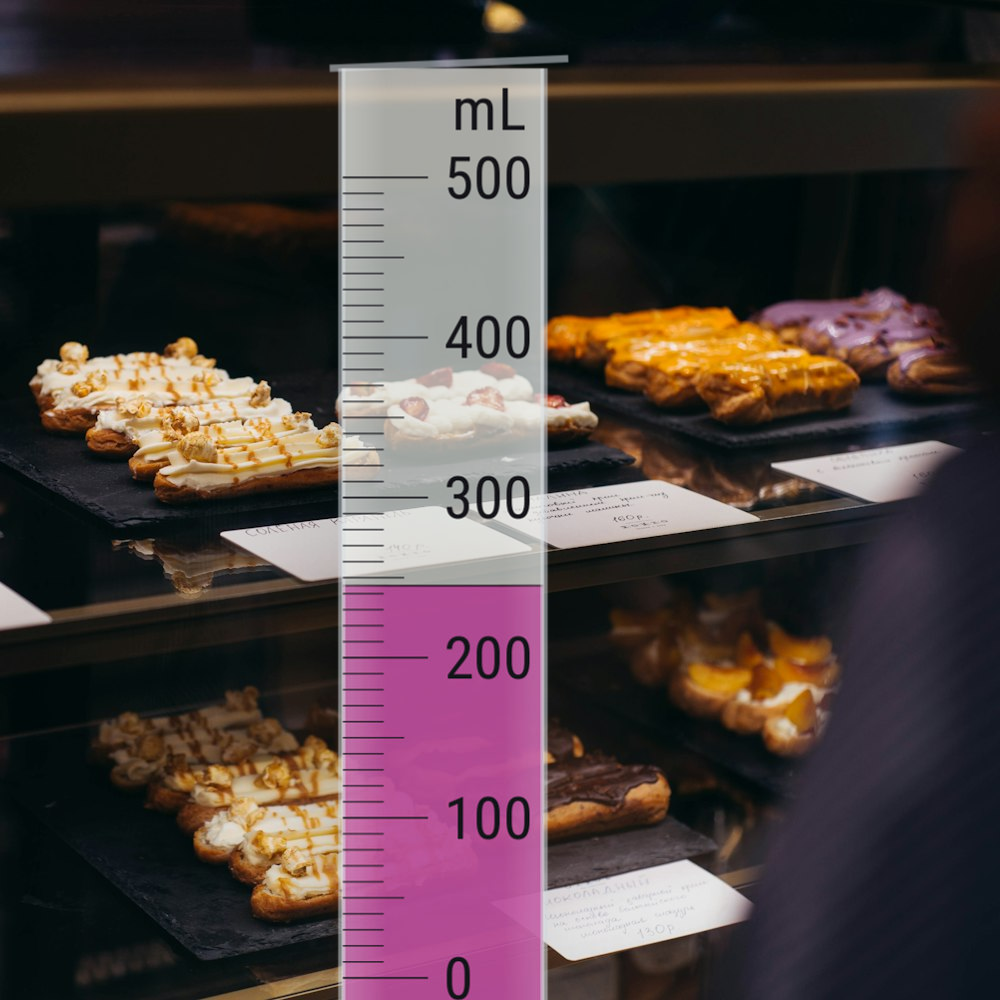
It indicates 245; mL
